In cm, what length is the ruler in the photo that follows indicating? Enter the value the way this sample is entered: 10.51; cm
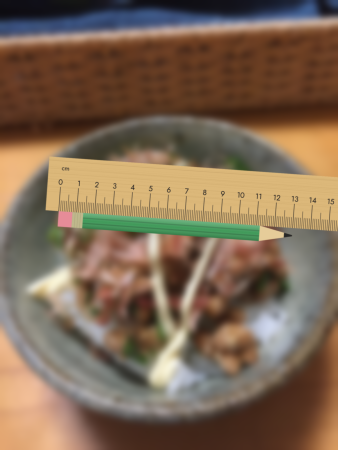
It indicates 13; cm
